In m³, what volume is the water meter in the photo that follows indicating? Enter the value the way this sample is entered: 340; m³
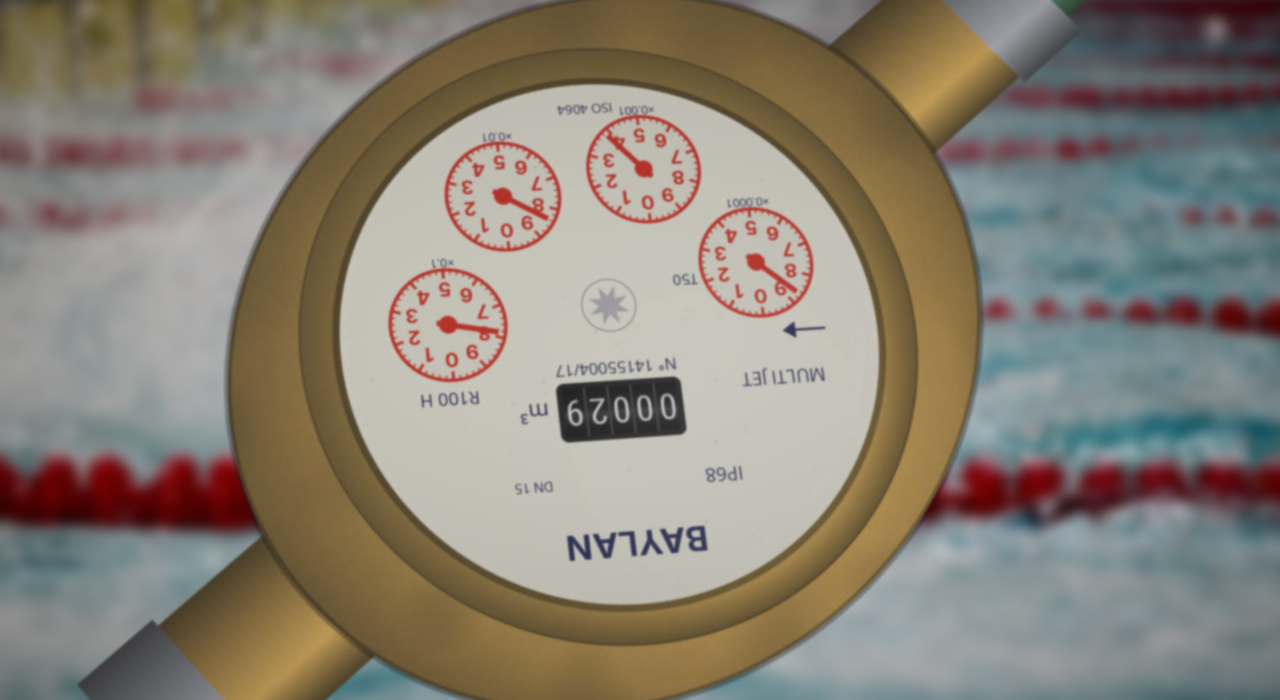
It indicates 29.7838; m³
